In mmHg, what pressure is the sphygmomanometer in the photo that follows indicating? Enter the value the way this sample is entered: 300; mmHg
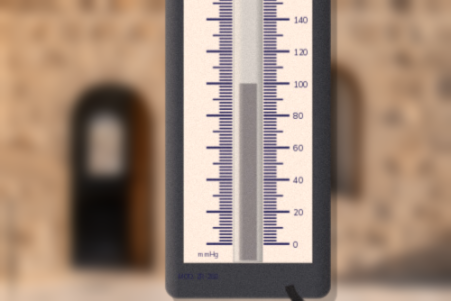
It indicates 100; mmHg
